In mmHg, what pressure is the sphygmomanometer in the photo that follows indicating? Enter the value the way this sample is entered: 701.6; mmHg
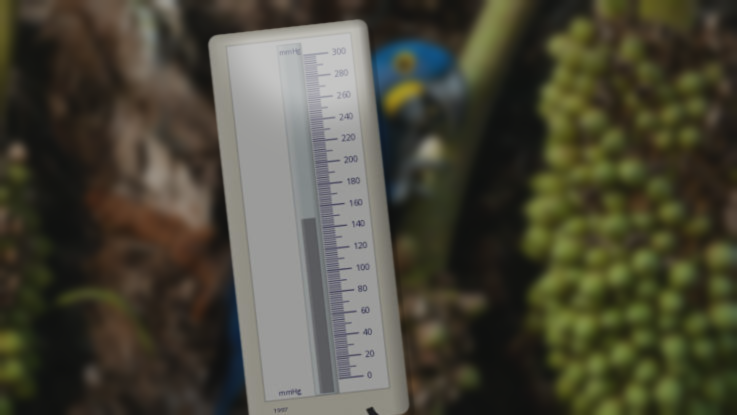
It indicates 150; mmHg
